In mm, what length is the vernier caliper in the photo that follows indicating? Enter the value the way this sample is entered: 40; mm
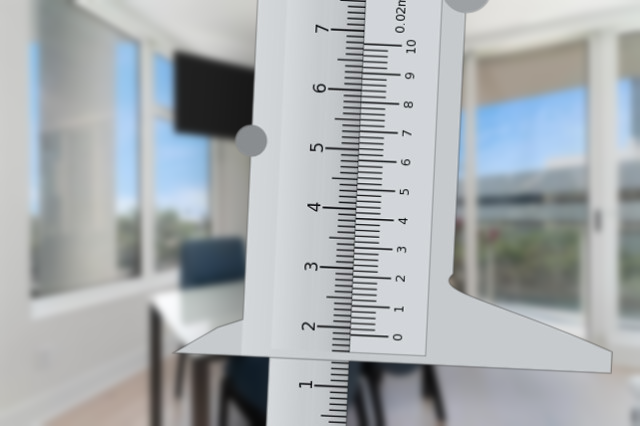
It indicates 18.8; mm
